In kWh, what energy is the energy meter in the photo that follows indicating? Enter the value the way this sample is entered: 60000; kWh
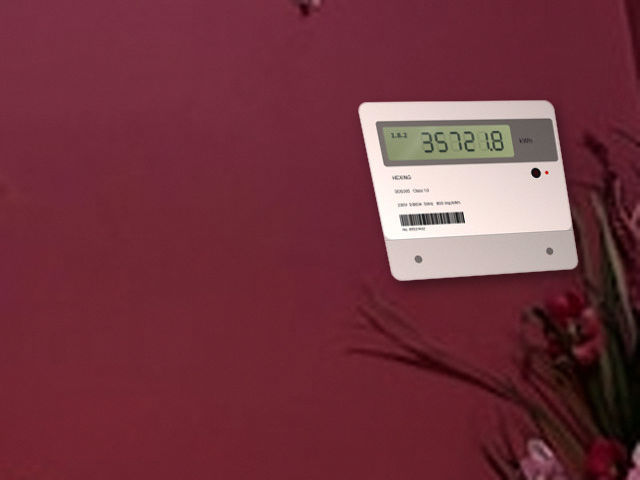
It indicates 35721.8; kWh
